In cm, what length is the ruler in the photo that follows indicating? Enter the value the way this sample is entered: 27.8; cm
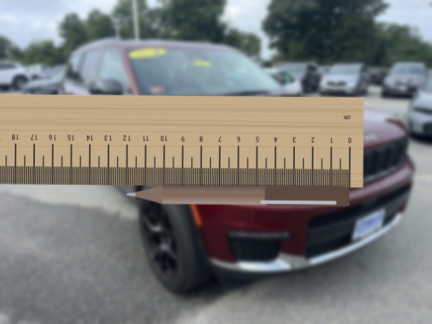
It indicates 12; cm
